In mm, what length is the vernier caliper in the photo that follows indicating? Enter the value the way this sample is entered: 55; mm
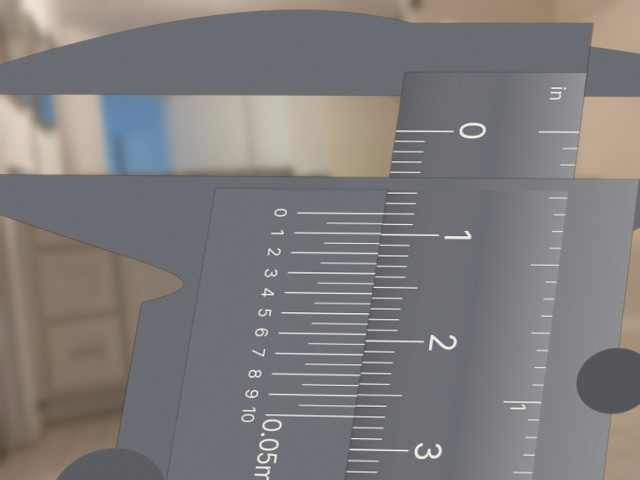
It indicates 8.0; mm
